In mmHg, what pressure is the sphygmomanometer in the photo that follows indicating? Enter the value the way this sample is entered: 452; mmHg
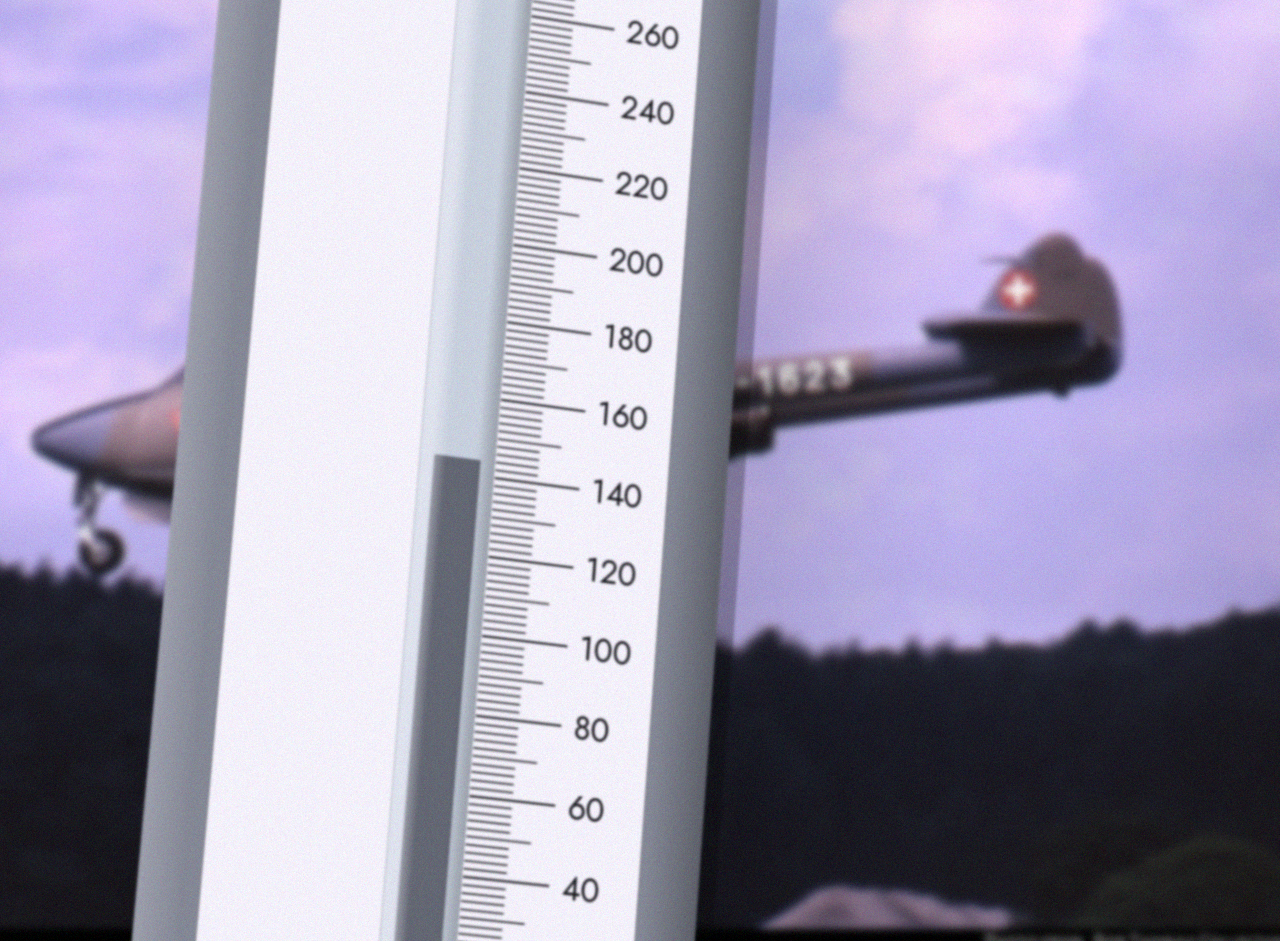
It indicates 144; mmHg
